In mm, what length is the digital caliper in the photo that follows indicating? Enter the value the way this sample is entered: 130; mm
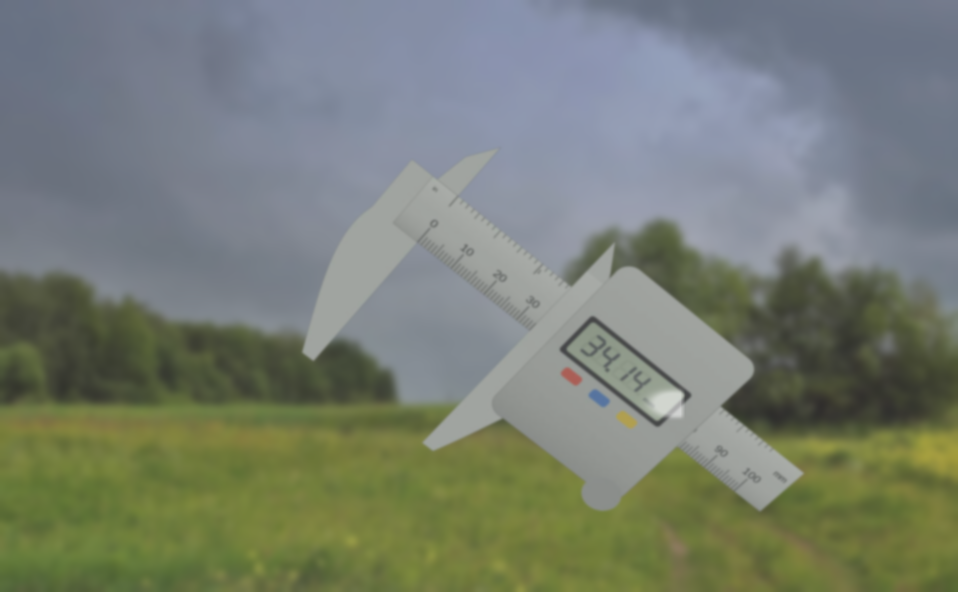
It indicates 34.14; mm
